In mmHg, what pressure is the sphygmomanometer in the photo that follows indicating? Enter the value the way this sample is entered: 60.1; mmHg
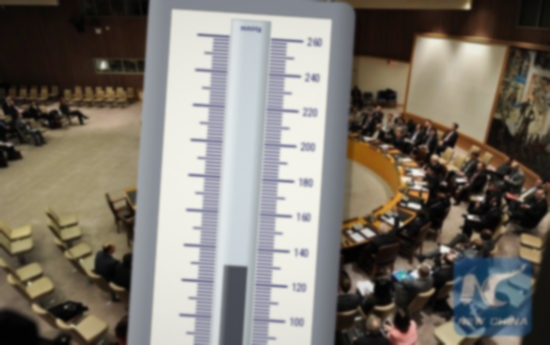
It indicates 130; mmHg
